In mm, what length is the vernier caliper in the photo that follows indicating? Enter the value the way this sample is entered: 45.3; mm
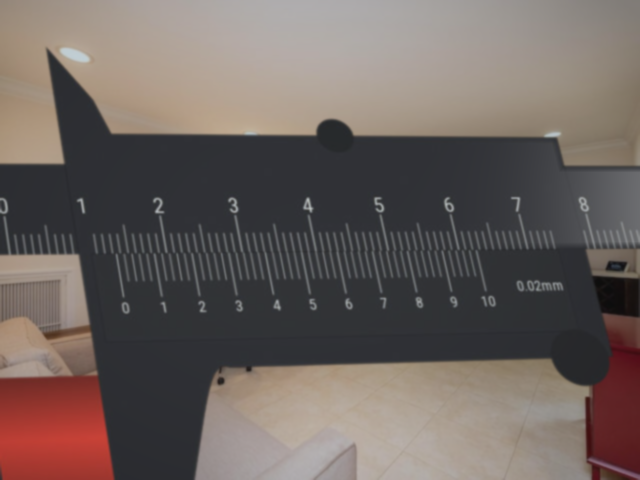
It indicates 13.5; mm
